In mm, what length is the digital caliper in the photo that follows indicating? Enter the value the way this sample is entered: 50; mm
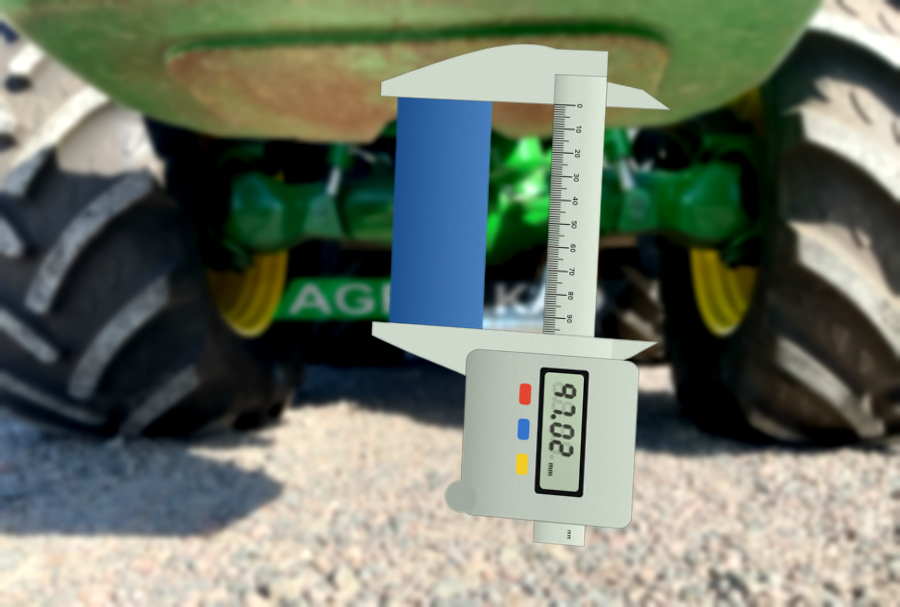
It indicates 97.02; mm
